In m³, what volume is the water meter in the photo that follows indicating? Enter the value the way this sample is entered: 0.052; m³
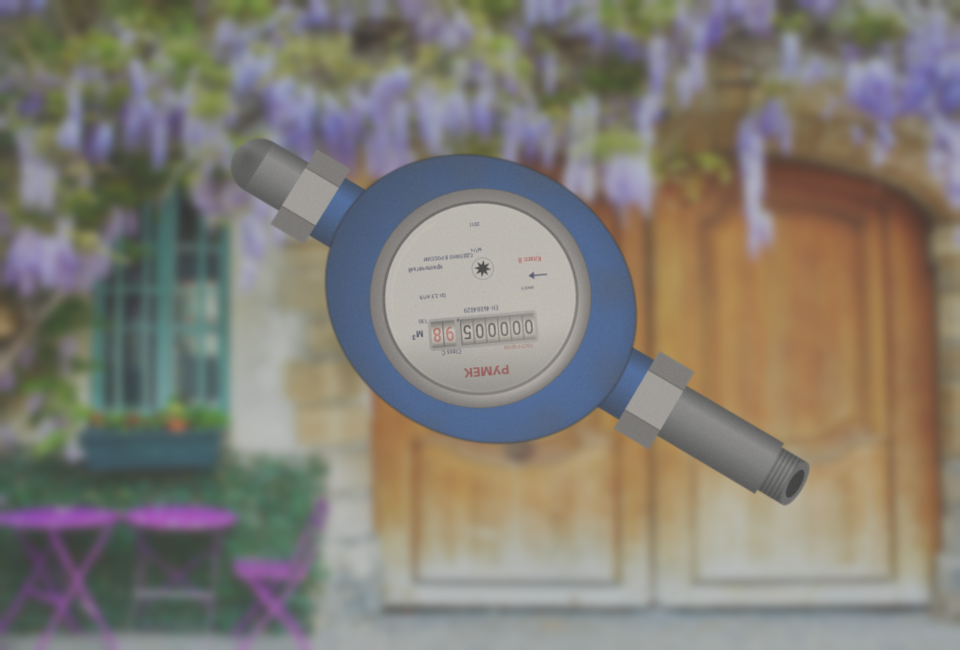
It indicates 5.98; m³
